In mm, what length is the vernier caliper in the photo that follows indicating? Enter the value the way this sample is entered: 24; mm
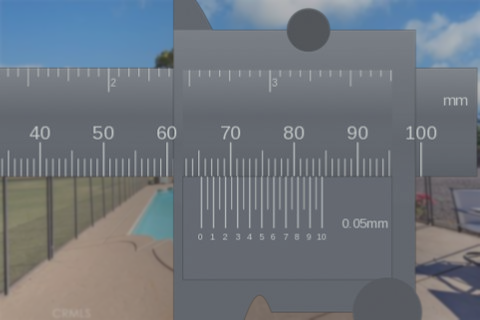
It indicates 65.4; mm
